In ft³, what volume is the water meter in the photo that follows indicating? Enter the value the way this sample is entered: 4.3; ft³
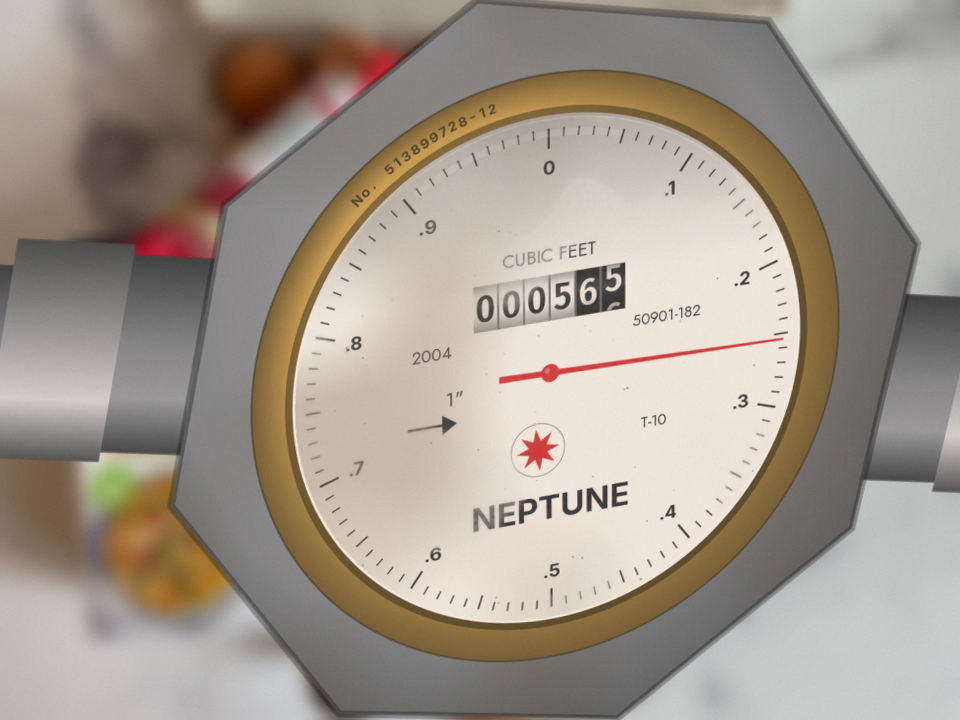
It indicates 565.25; ft³
